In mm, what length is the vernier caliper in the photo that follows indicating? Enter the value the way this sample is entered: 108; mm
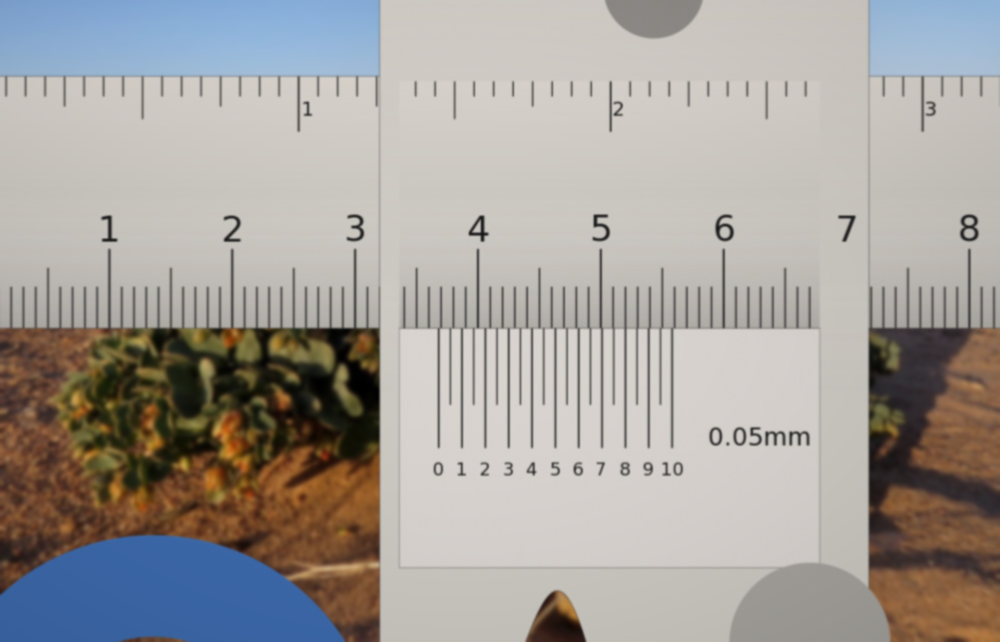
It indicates 36.8; mm
